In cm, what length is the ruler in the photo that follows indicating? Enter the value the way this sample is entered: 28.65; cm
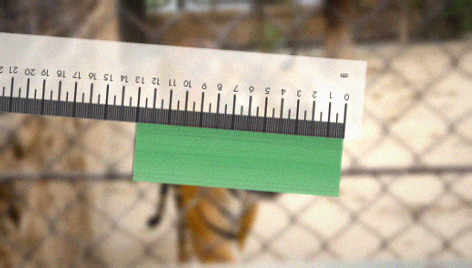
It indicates 13; cm
